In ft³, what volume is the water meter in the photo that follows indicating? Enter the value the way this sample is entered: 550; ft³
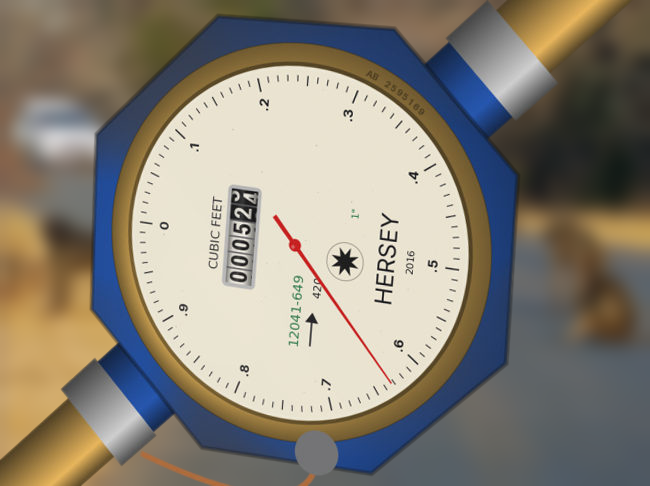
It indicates 523.63; ft³
